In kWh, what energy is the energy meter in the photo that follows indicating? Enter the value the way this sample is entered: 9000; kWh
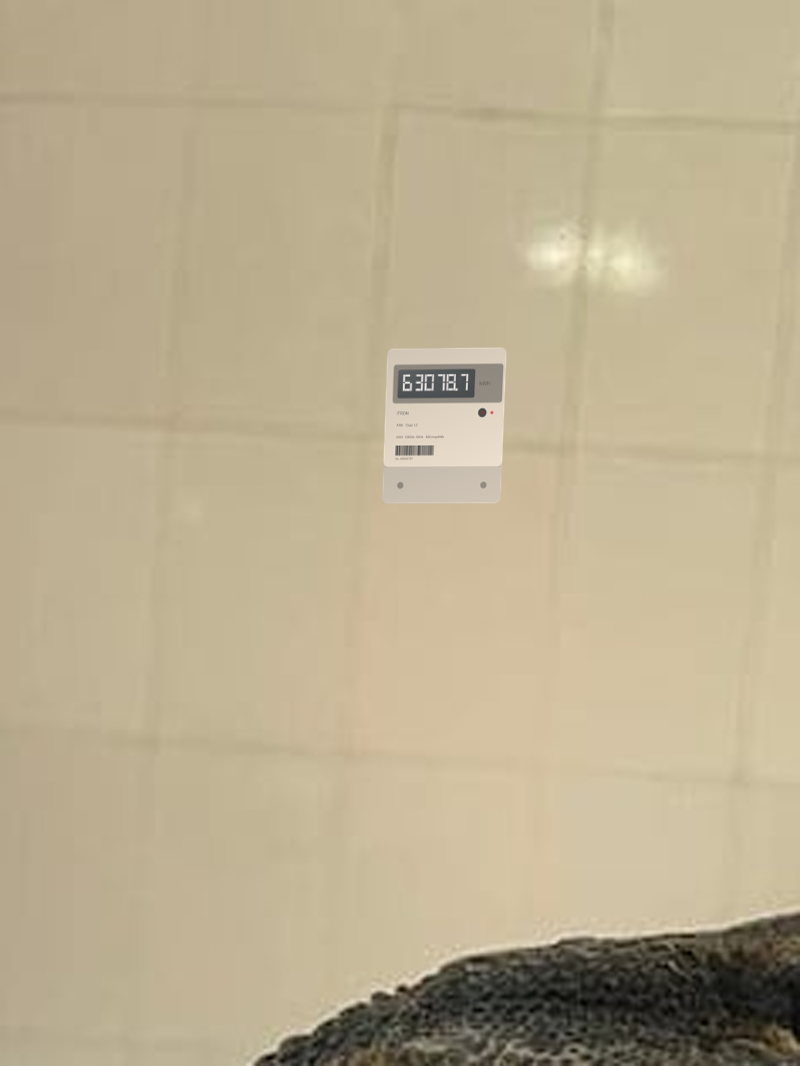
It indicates 63078.7; kWh
